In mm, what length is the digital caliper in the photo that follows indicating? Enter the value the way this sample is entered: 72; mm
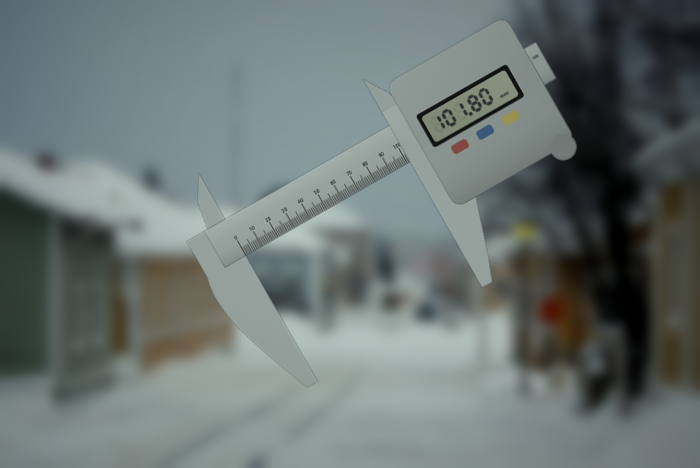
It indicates 101.80; mm
